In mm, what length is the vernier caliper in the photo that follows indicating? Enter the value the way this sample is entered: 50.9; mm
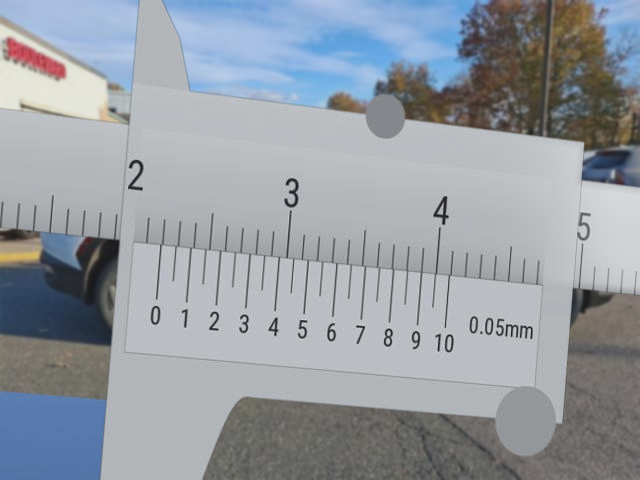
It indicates 21.9; mm
